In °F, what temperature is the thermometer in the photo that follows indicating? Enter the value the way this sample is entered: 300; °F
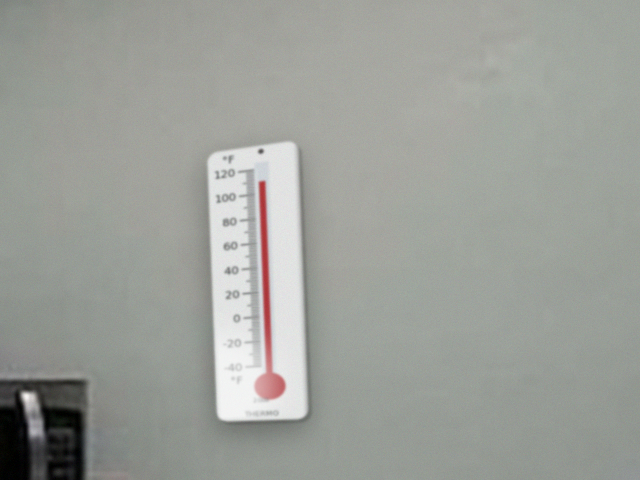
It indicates 110; °F
